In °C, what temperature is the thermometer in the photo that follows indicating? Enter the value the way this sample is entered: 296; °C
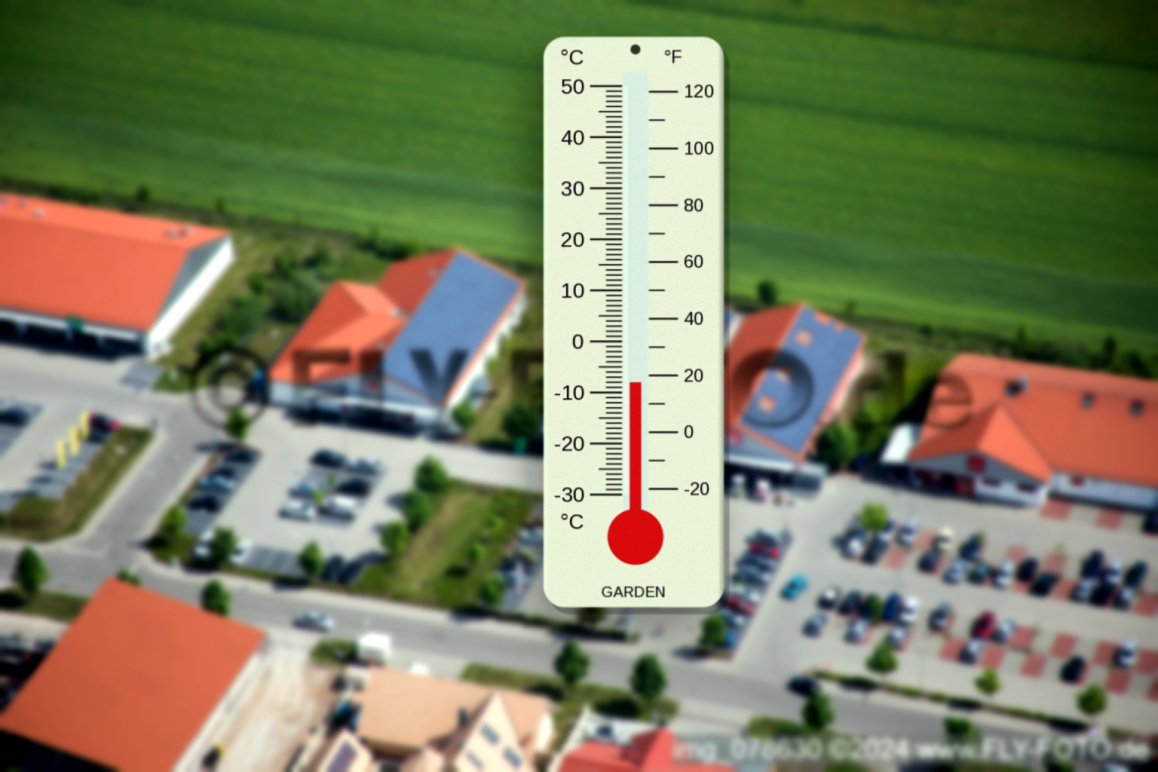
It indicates -8; °C
